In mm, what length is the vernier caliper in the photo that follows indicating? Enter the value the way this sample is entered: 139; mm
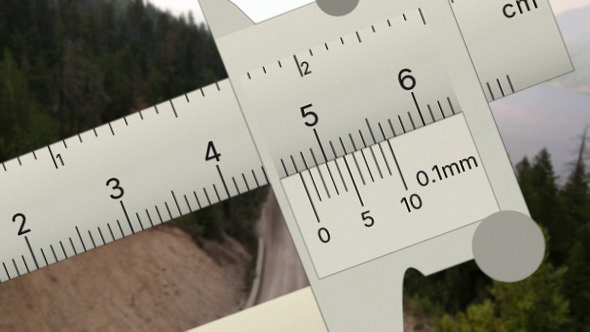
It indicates 47.2; mm
